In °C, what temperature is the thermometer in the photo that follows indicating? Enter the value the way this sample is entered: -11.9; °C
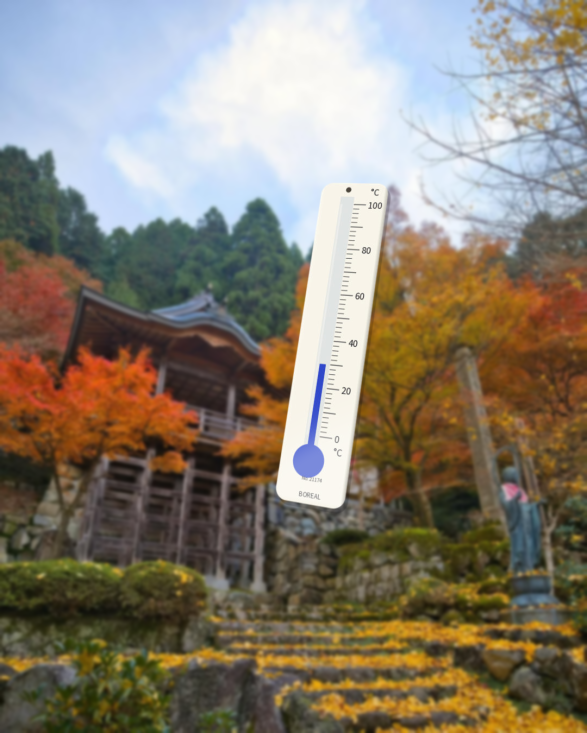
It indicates 30; °C
